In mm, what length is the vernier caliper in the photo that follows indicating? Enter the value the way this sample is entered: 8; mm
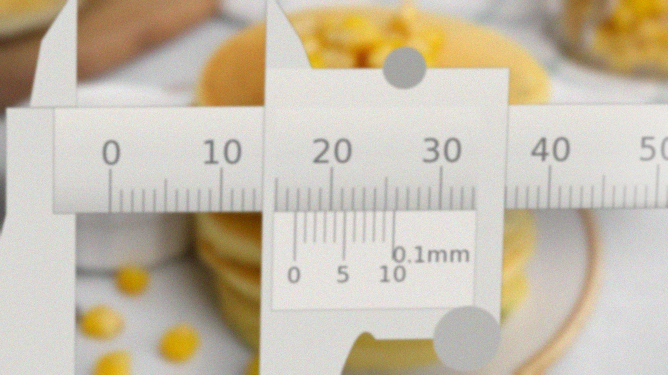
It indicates 16.8; mm
